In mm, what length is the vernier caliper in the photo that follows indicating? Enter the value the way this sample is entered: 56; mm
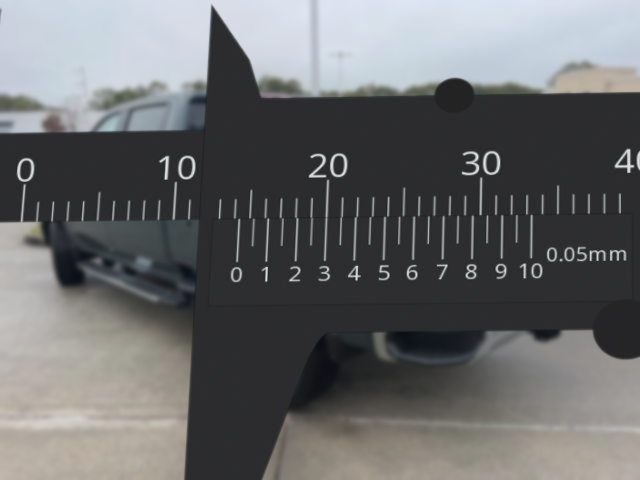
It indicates 14.3; mm
